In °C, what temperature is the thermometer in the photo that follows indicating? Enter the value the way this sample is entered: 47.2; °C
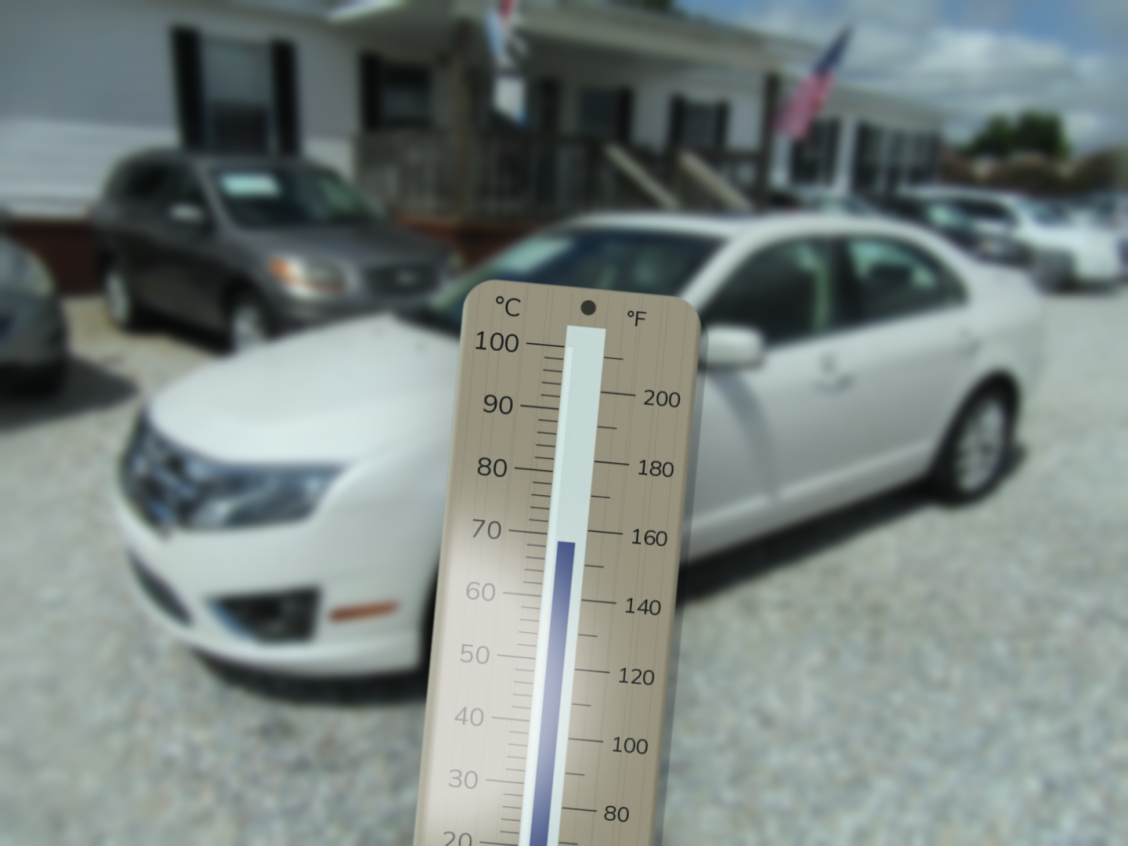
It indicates 69; °C
